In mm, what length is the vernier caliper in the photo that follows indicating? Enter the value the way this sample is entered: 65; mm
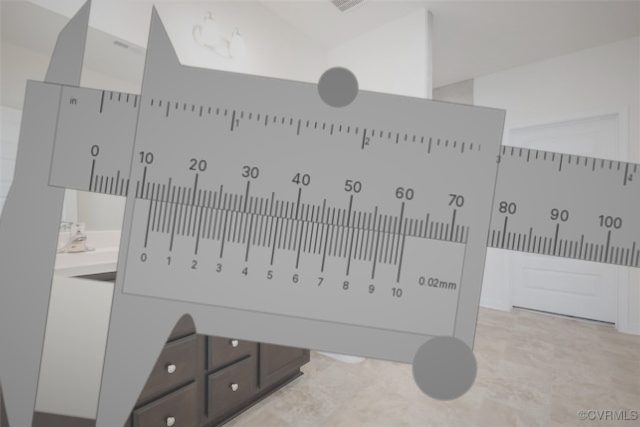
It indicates 12.0; mm
